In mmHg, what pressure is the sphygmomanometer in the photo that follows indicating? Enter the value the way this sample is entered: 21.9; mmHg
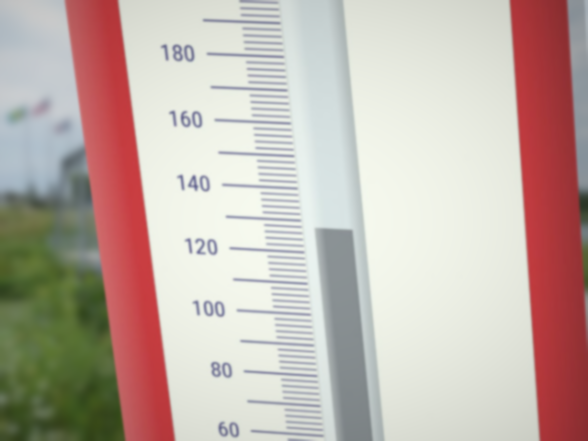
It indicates 128; mmHg
